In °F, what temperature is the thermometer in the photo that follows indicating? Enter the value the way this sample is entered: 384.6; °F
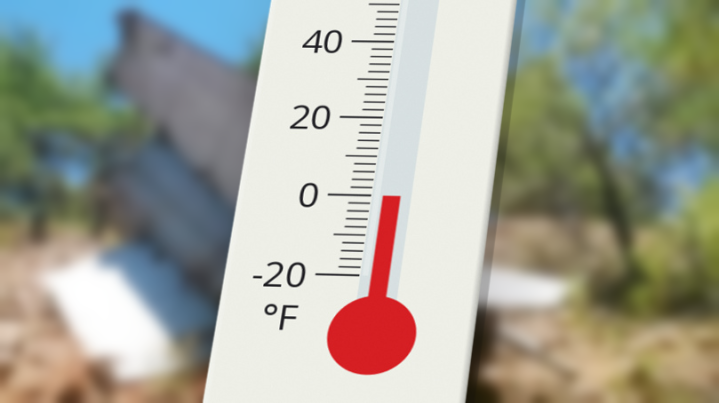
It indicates 0; °F
